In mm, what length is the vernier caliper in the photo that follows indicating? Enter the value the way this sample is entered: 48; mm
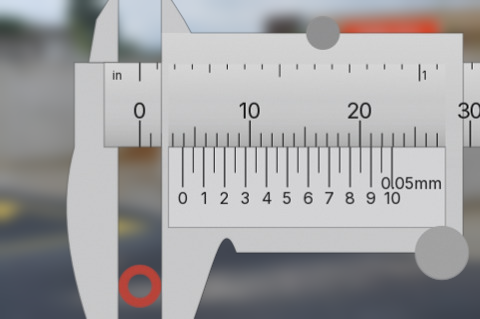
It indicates 3.9; mm
